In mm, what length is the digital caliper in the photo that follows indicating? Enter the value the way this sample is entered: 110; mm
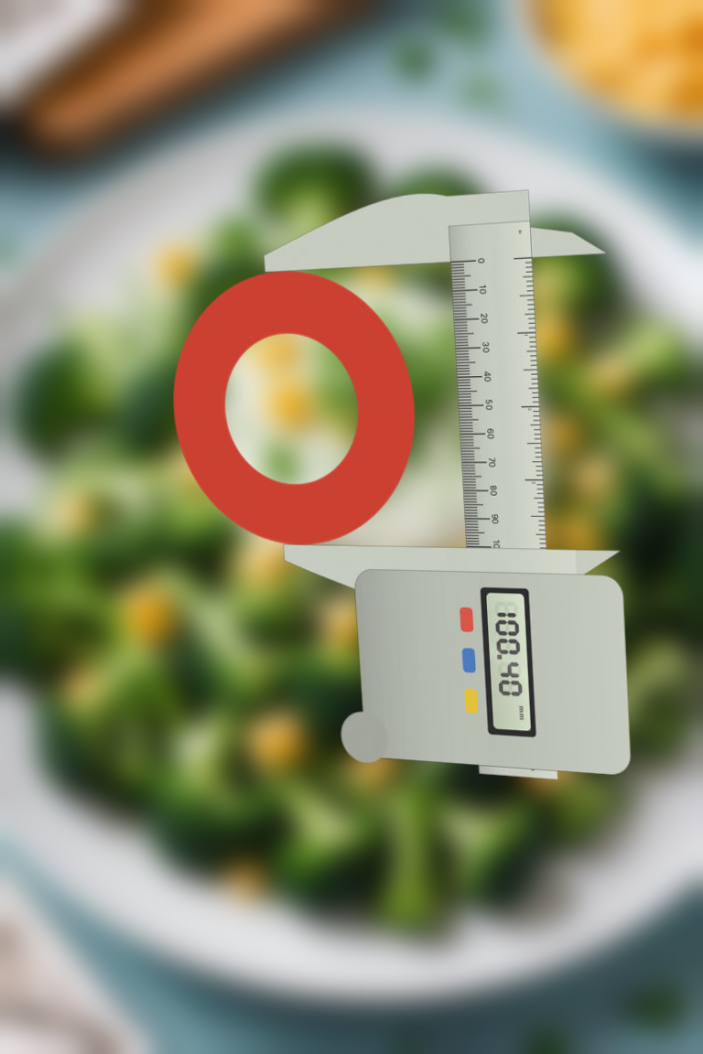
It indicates 100.40; mm
